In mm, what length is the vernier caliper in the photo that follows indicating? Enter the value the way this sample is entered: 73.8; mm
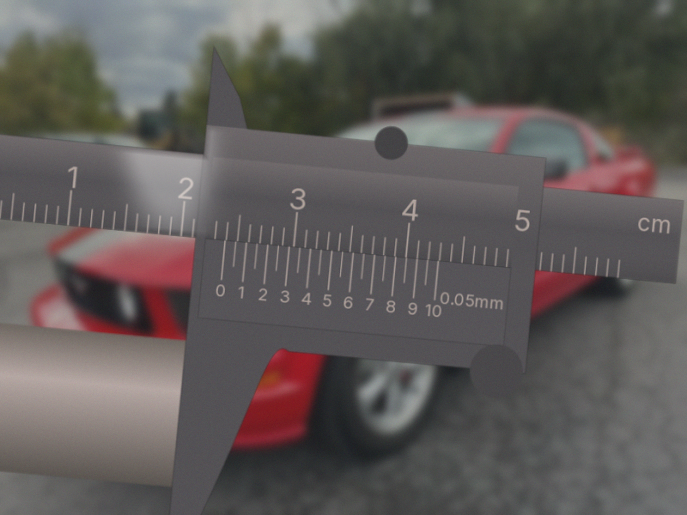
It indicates 23.9; mm
